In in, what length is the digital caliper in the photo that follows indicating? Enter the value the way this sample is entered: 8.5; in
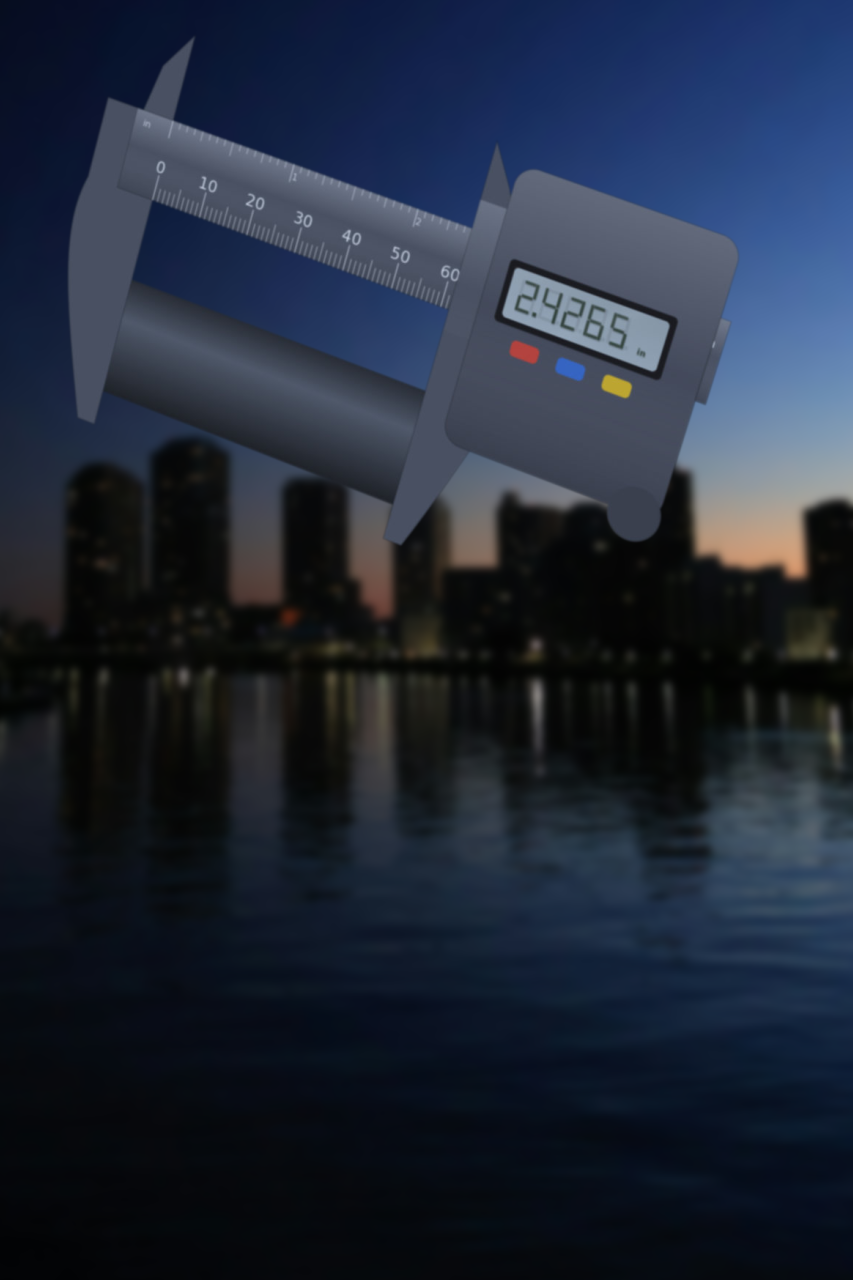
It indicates 2.4265; in
